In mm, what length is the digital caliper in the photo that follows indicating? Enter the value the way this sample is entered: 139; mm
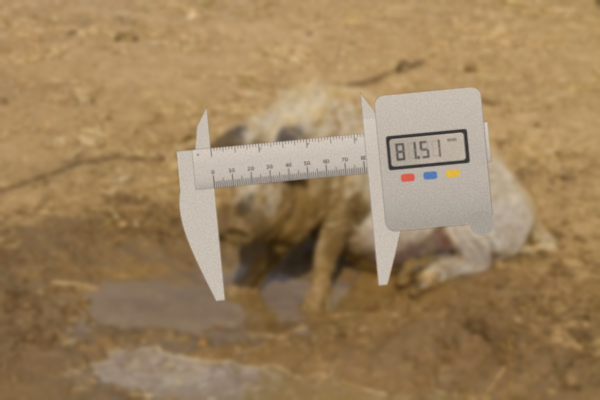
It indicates 81.51; mm
